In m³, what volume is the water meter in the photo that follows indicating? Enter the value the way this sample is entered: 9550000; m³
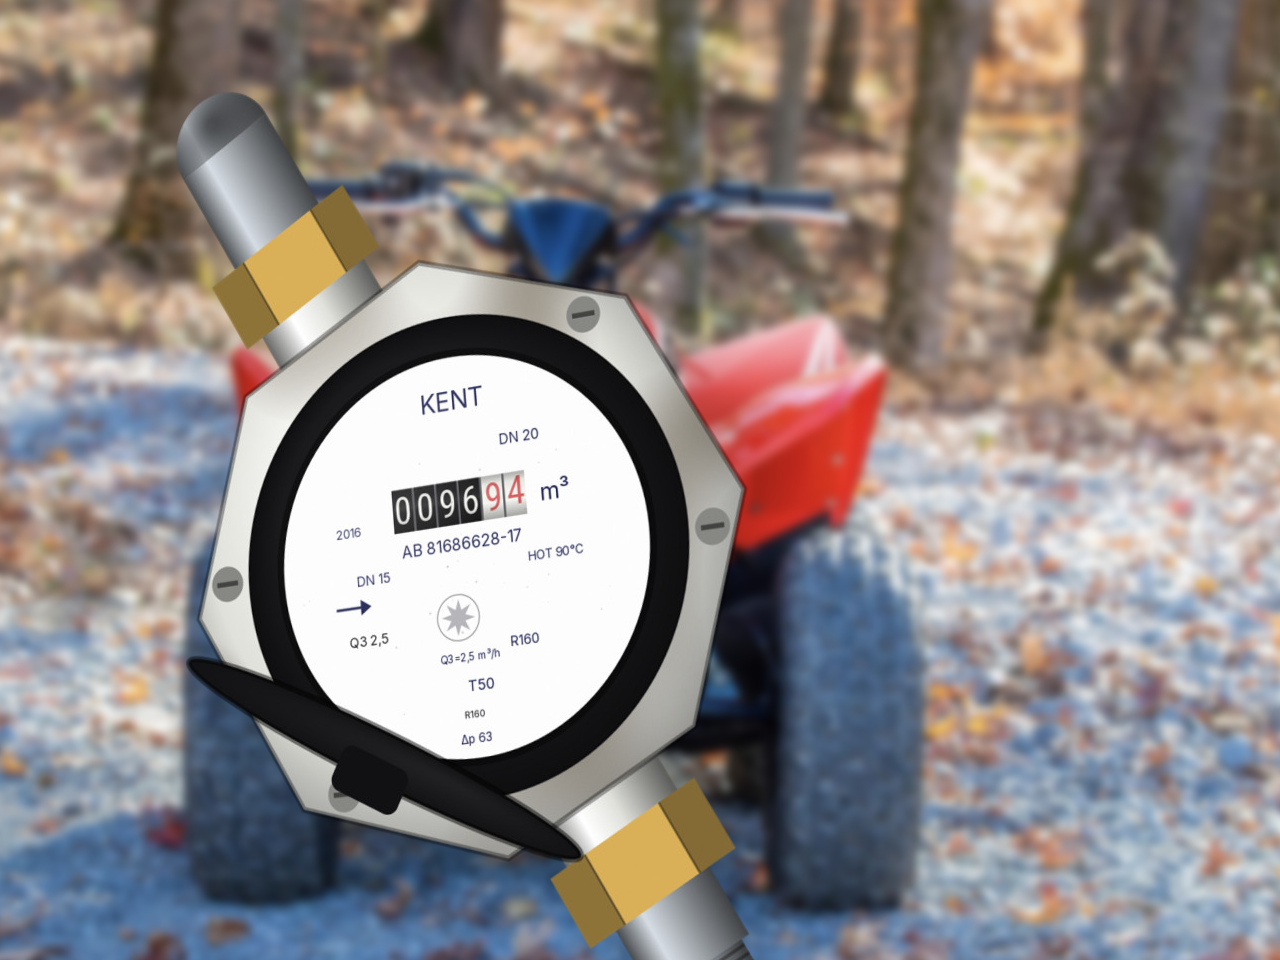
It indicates 96.94; m³
